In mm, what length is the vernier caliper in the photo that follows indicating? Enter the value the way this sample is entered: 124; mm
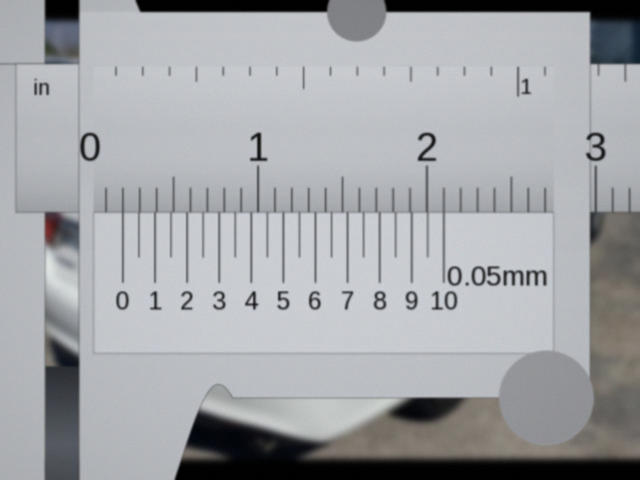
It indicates 2.0; mm
